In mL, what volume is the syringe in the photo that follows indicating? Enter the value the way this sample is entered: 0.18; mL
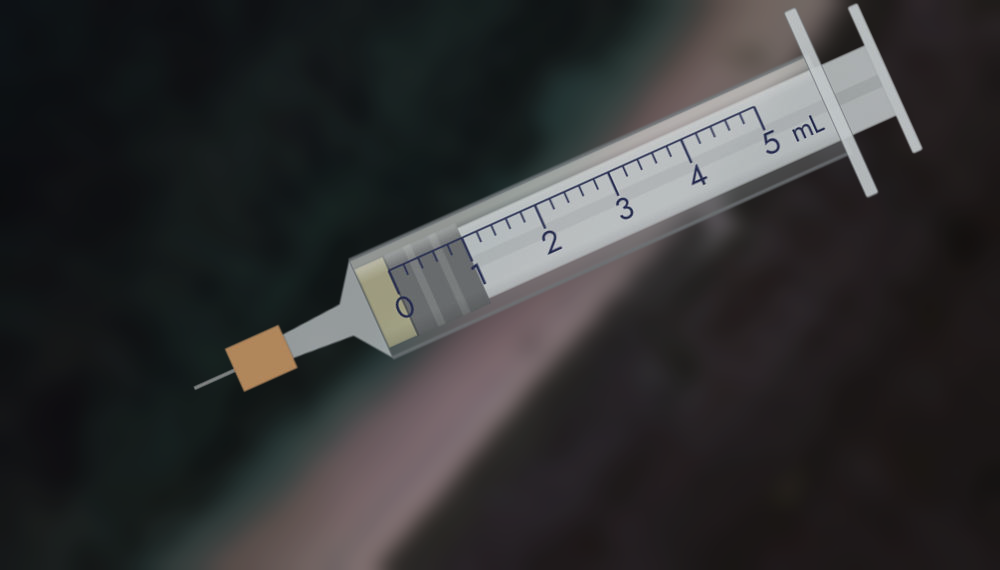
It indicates 0; mL
